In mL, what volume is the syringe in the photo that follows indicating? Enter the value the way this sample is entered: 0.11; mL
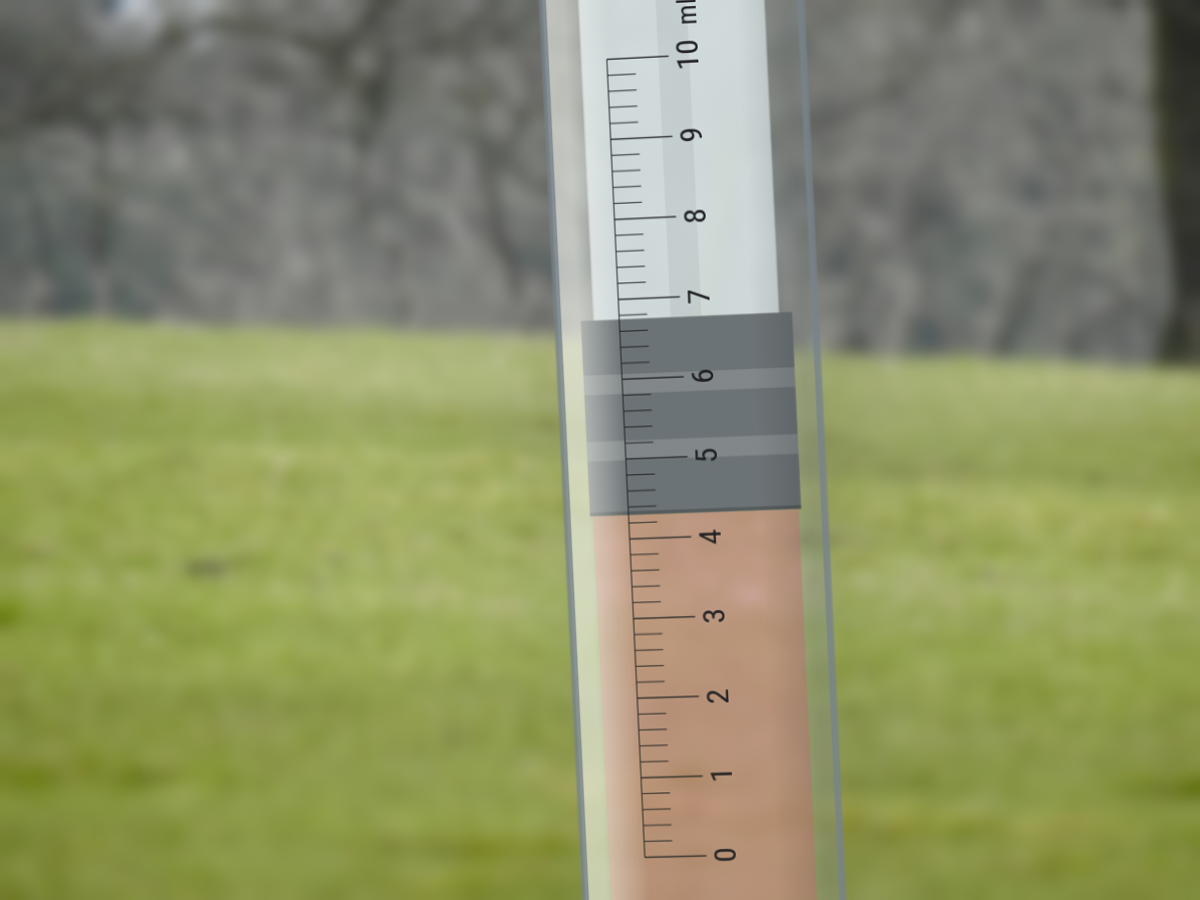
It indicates 4.3; mL
